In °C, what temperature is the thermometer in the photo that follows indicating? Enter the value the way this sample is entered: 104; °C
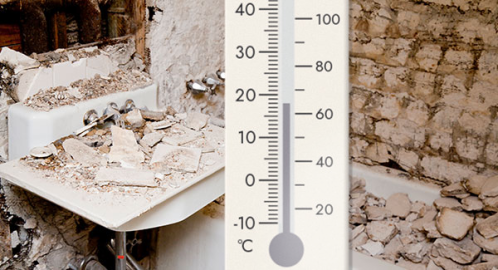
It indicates 18; °C
